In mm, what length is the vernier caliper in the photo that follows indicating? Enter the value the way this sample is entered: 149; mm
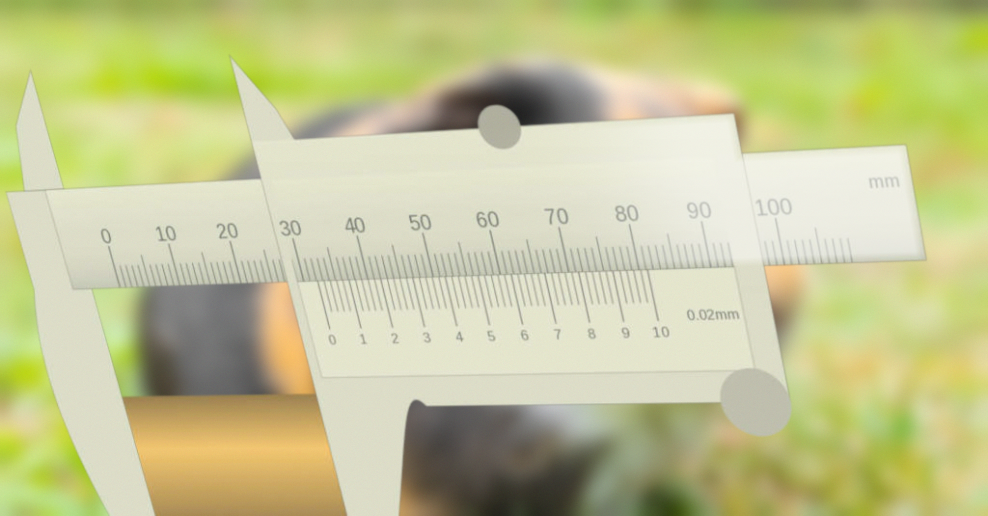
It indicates 32.2; mm
